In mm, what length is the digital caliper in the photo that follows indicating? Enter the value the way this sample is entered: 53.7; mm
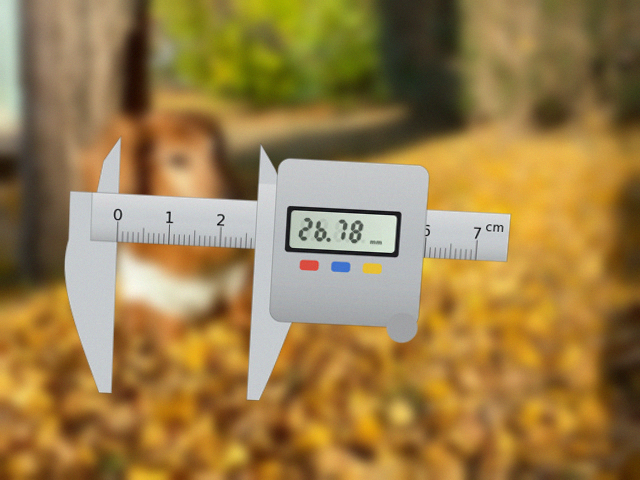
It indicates 26.78; mm
